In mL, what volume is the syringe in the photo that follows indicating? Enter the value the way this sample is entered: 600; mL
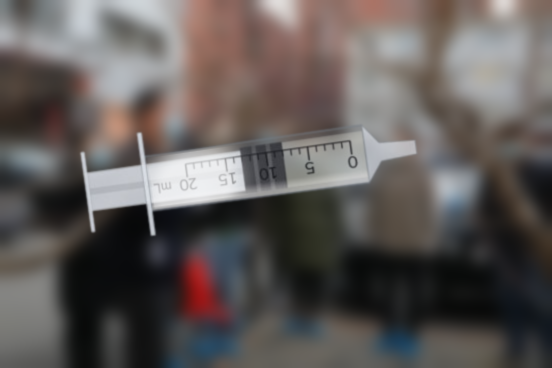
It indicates 8; mL
